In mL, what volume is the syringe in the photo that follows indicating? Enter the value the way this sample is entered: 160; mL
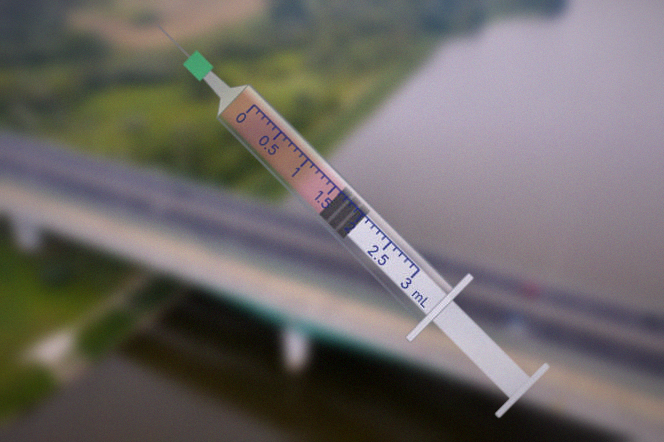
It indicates 1.6; mL
